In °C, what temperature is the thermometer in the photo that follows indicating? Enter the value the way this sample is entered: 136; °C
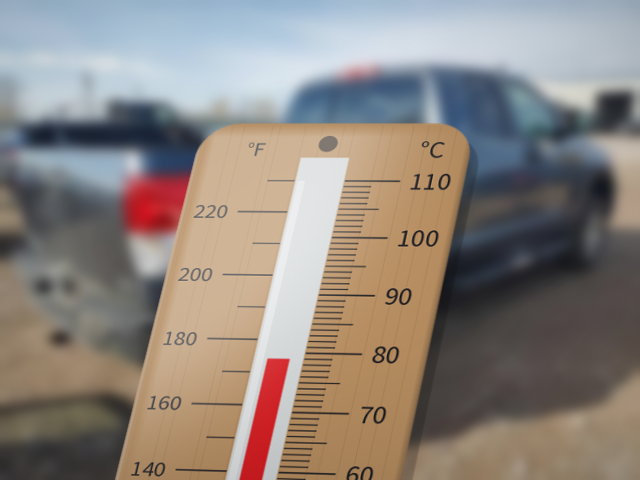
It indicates 79; °C
